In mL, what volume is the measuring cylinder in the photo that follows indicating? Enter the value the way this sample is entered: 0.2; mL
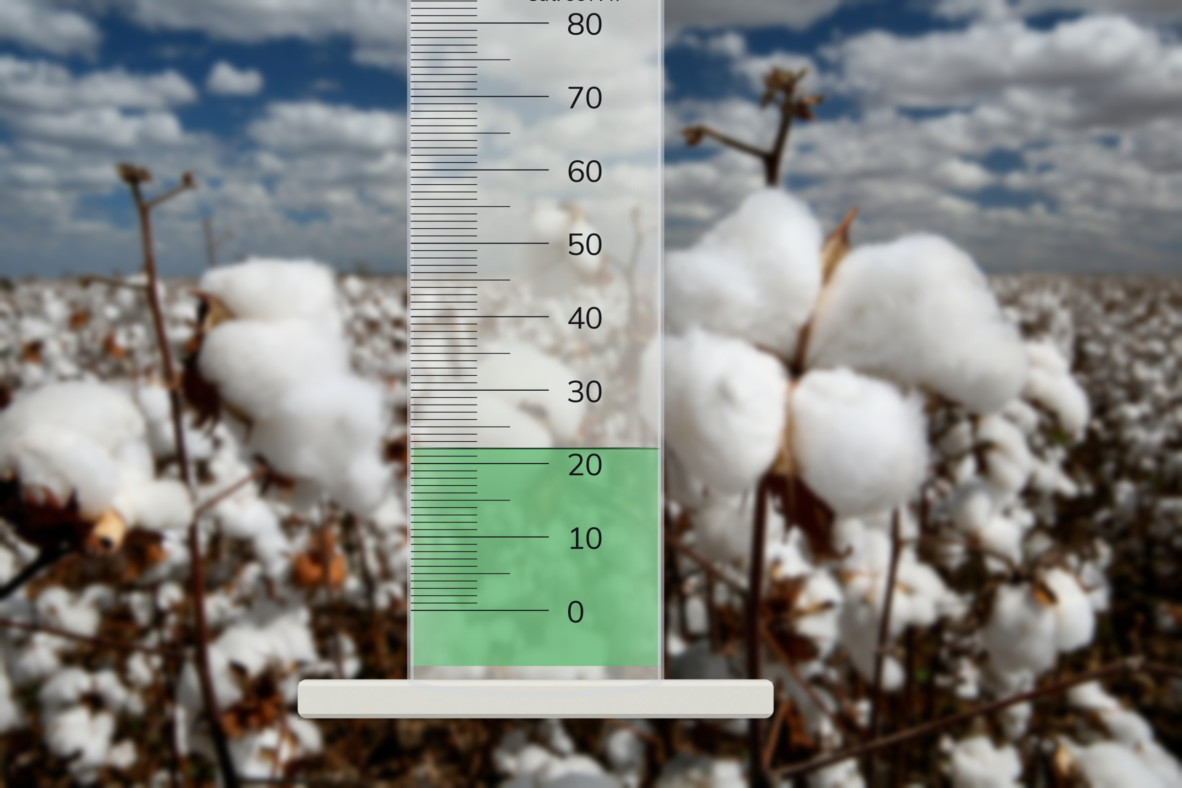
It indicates 22; mL
